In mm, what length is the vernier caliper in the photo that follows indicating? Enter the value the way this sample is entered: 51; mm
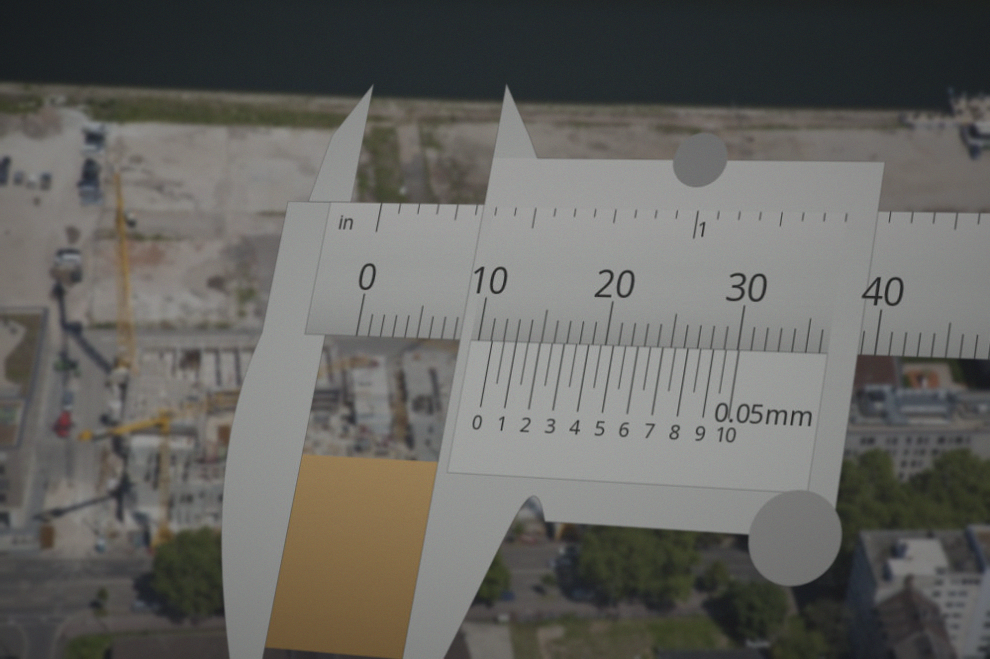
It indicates 11.1; mm
